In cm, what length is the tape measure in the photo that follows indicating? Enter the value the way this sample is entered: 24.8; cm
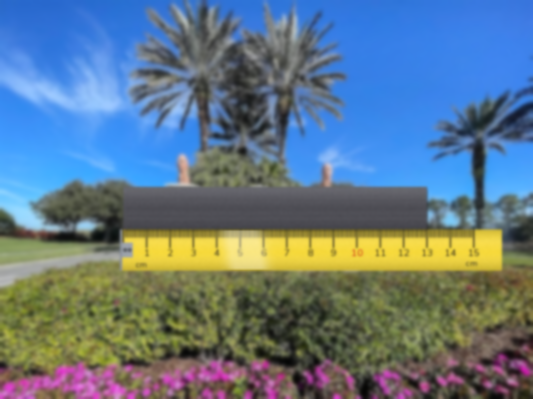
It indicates 13; cm
